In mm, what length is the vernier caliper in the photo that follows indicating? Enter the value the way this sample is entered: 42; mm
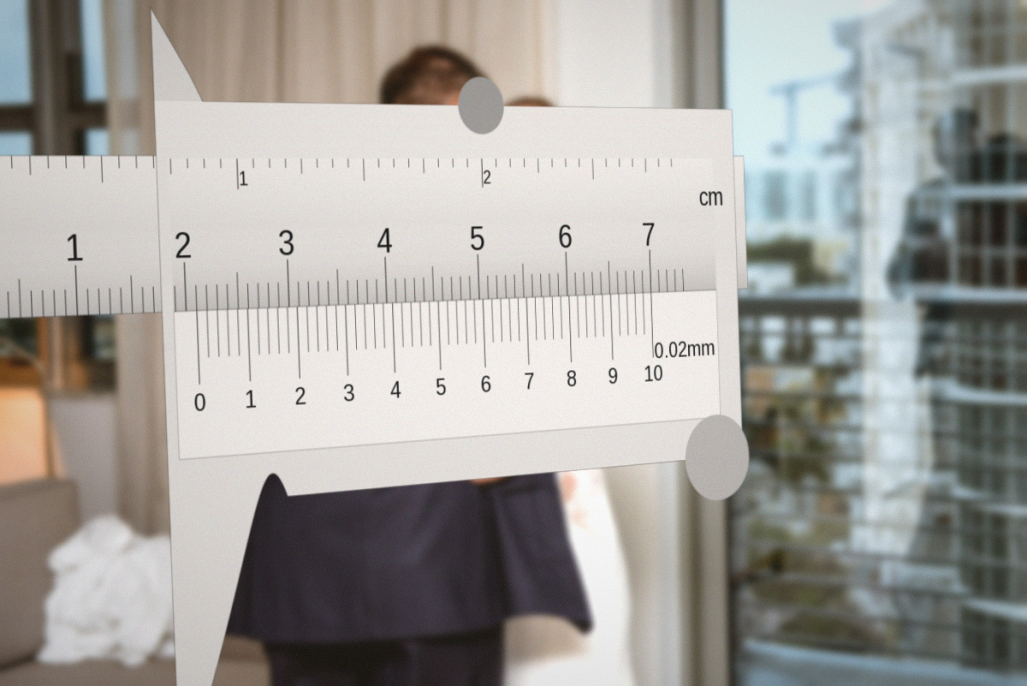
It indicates 21.0; mm
